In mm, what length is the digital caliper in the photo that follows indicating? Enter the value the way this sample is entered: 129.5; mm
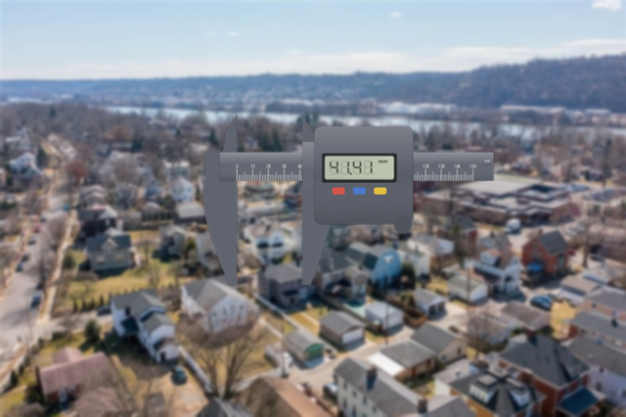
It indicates 41.41; mm
